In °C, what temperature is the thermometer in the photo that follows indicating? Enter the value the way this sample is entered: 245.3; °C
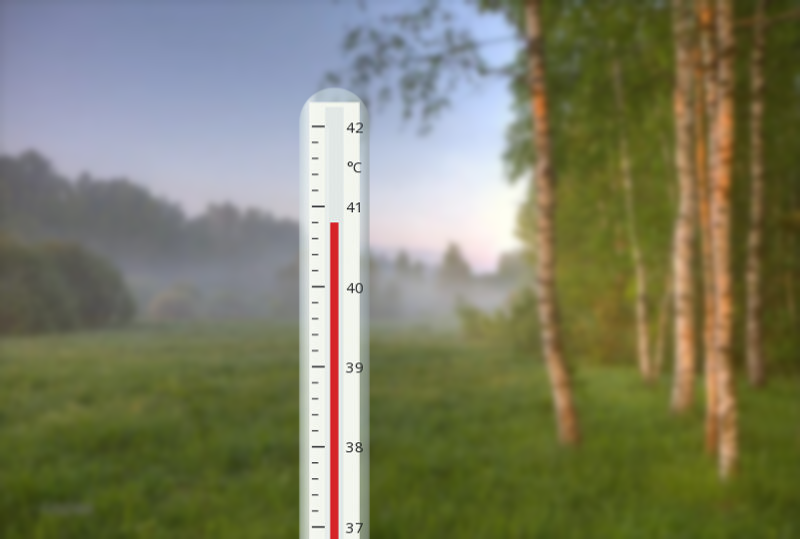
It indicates 40.8; °C
